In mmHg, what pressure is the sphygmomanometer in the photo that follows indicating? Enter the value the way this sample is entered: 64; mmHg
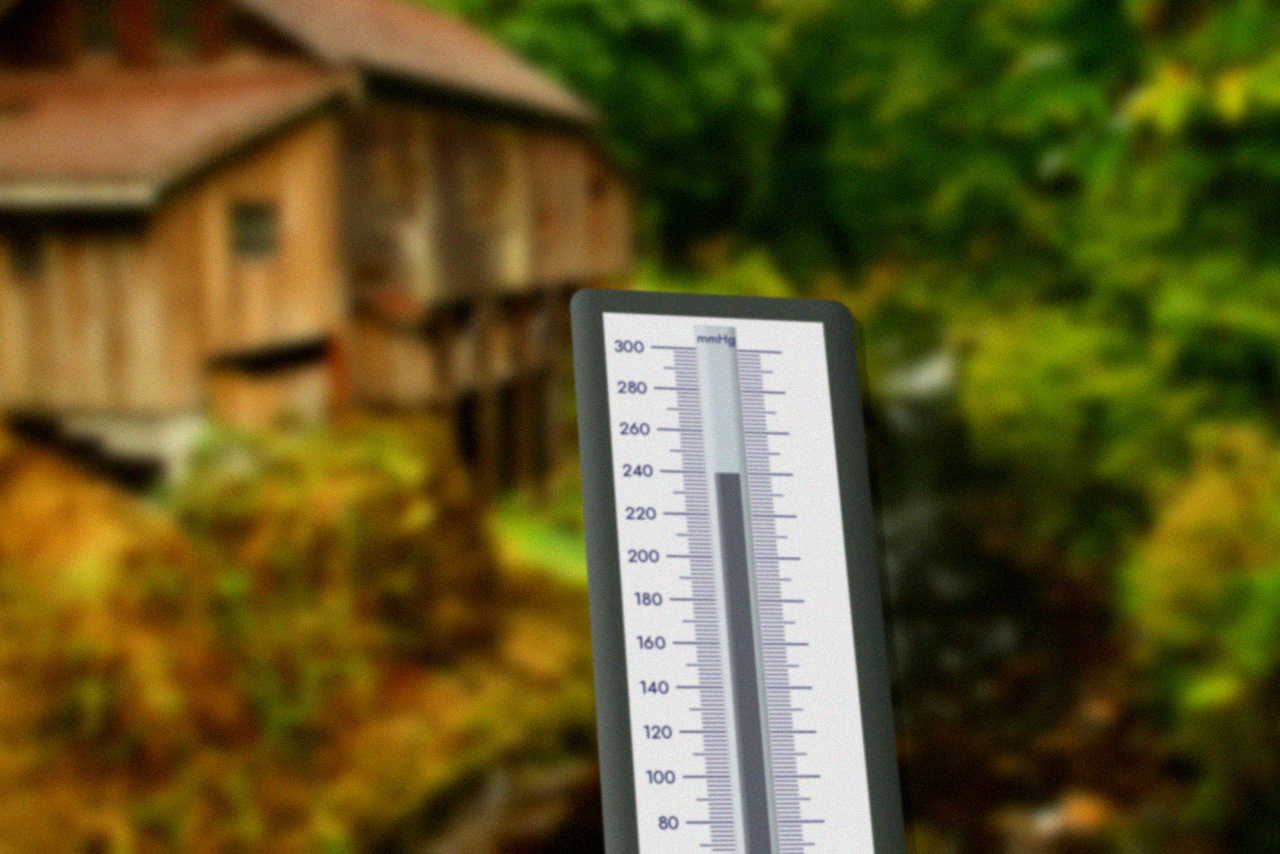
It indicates 240; mmHg
